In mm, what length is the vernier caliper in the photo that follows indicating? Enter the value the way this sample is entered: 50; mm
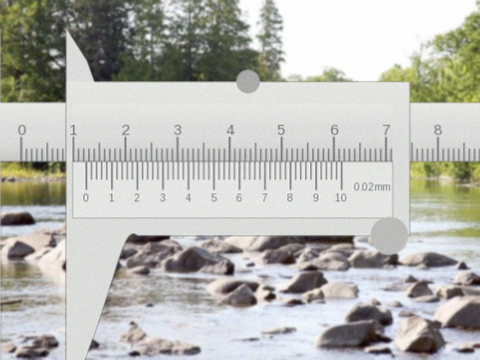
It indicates 12.5; mm
